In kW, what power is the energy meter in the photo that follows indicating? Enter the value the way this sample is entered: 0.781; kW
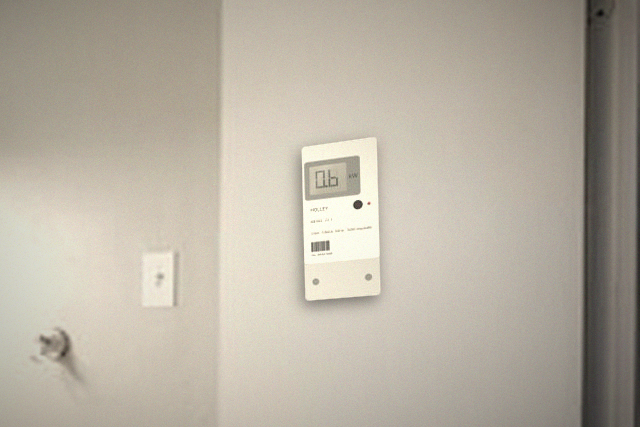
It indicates 0.6; kW
